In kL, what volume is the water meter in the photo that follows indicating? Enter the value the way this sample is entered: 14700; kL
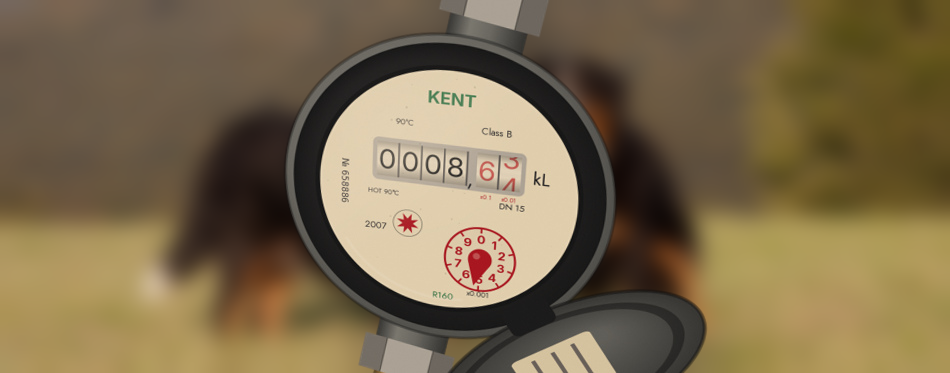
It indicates 8.635; kL
